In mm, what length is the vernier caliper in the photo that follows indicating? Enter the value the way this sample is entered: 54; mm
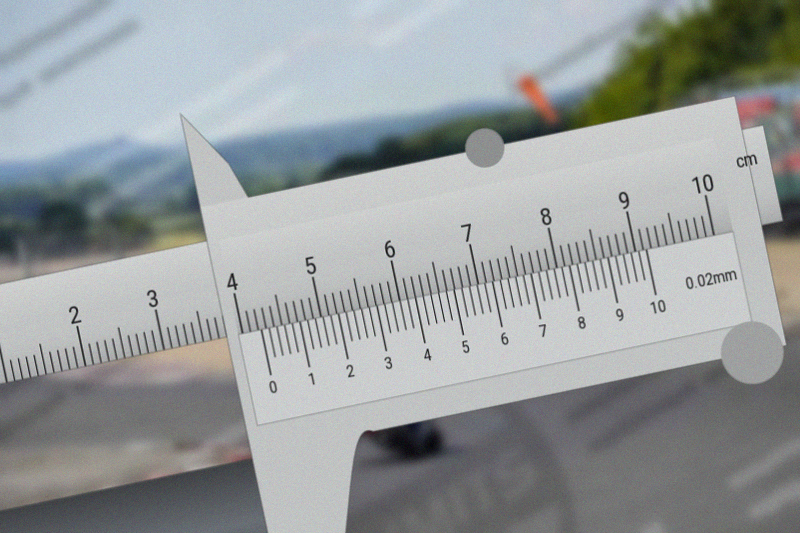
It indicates 42.4; mm
